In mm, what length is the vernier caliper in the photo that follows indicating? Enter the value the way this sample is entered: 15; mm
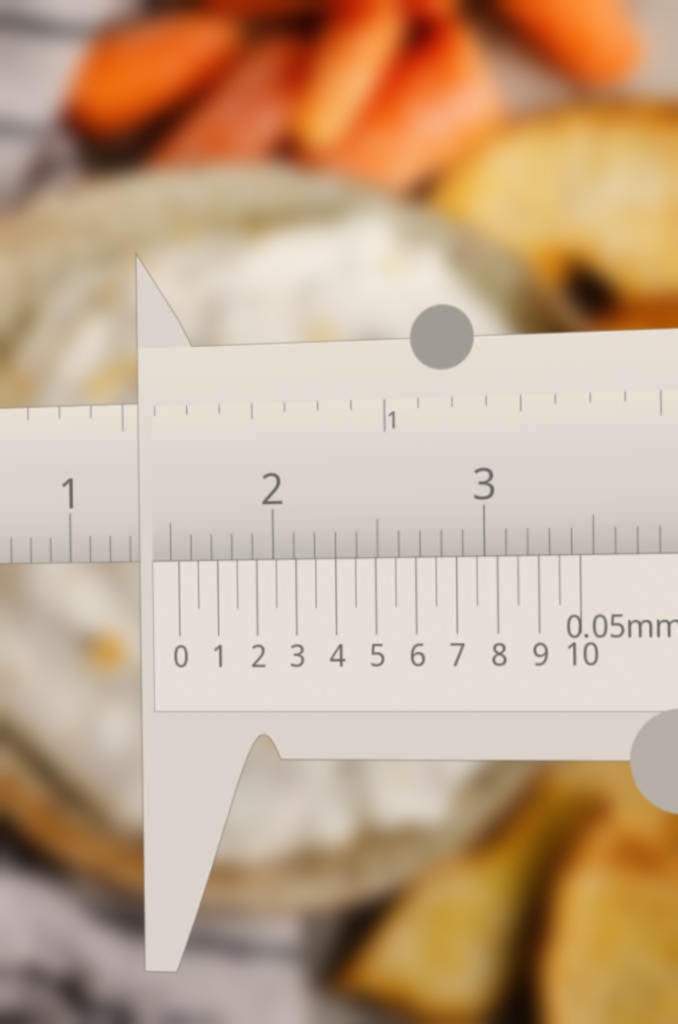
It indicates 15.4; mm
